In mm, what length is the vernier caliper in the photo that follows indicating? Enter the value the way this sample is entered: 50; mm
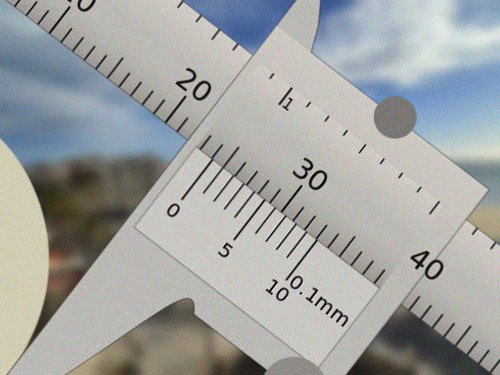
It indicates 24.1; mm
